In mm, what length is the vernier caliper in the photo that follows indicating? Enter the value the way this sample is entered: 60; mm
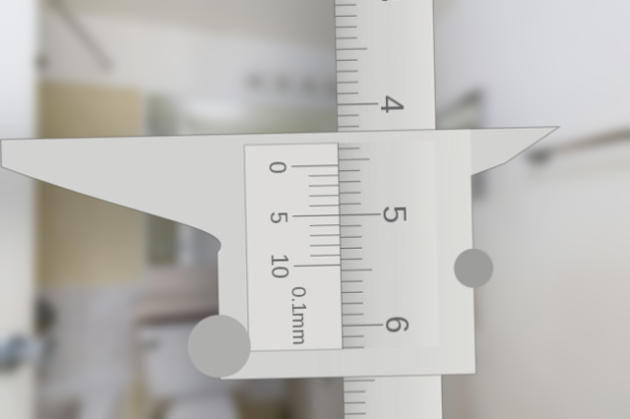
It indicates 45.5; mm
